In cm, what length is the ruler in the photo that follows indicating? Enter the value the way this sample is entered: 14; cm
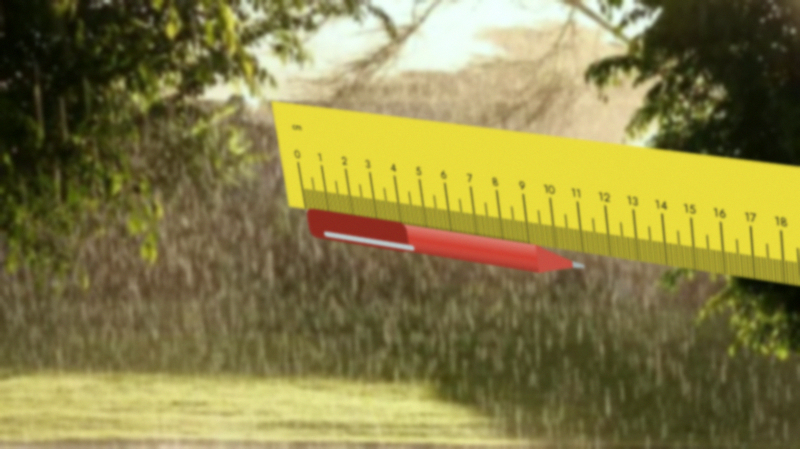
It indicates 11; cm
